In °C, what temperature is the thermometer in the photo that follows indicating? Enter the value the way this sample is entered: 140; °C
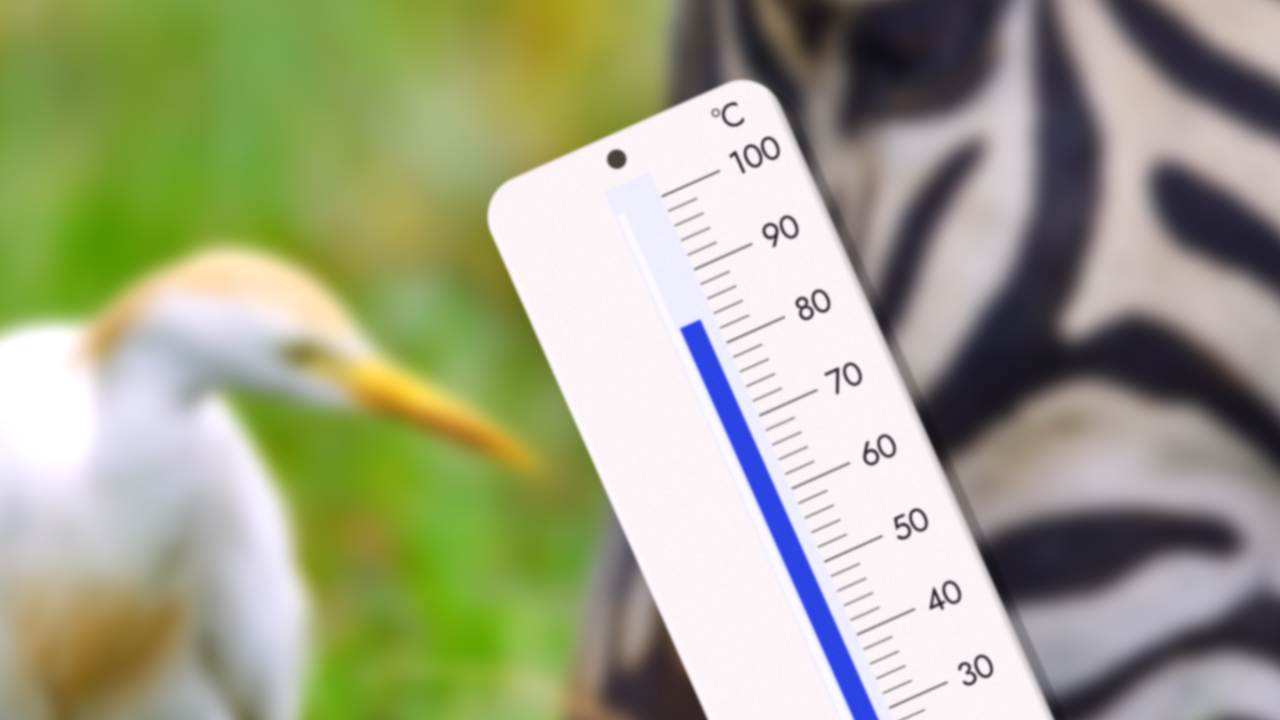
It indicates 84; °C
